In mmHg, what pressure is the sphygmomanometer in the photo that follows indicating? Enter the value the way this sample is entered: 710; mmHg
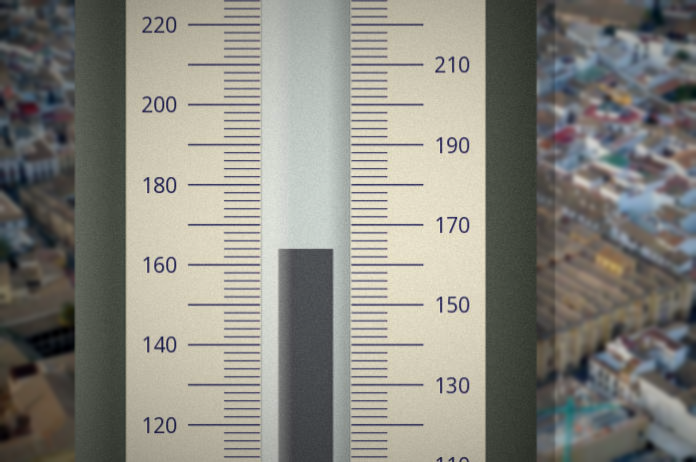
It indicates 164; mmHg
